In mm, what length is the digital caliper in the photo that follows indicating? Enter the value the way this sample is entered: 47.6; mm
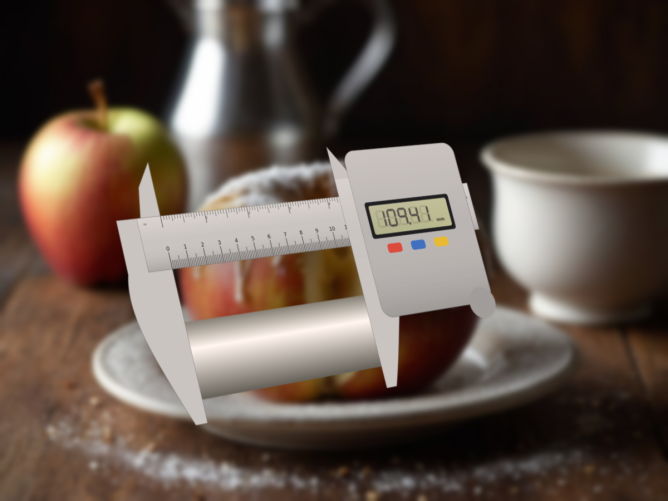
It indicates 109.41; mm
